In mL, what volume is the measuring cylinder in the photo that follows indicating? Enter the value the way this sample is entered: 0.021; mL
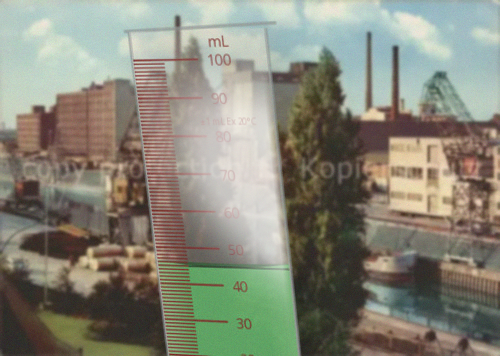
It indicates 45; mL
